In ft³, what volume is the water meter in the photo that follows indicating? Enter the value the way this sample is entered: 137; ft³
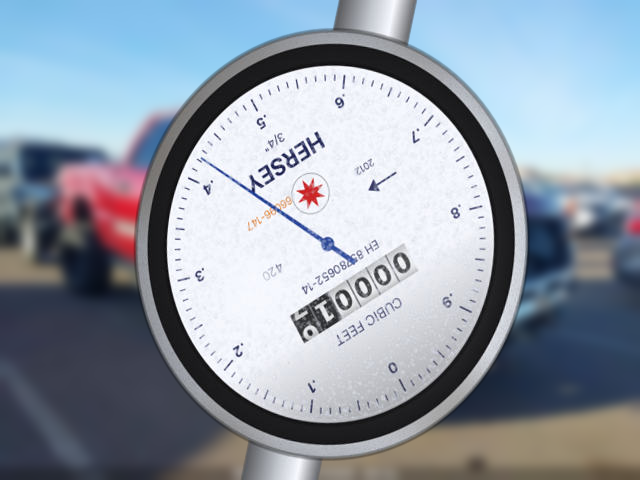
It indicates 16.42; ft³
